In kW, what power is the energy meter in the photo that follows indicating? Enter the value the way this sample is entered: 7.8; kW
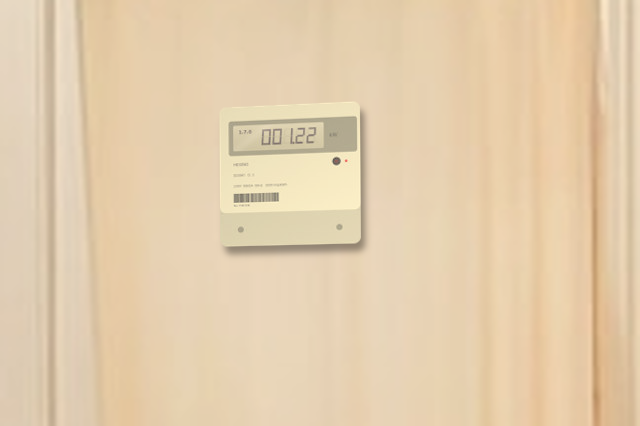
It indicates 1.22; kW
